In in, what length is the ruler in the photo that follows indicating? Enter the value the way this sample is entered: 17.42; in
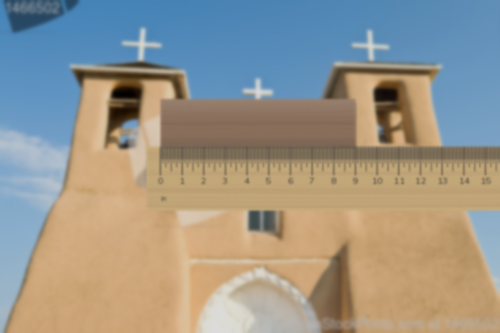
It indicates 9; in
